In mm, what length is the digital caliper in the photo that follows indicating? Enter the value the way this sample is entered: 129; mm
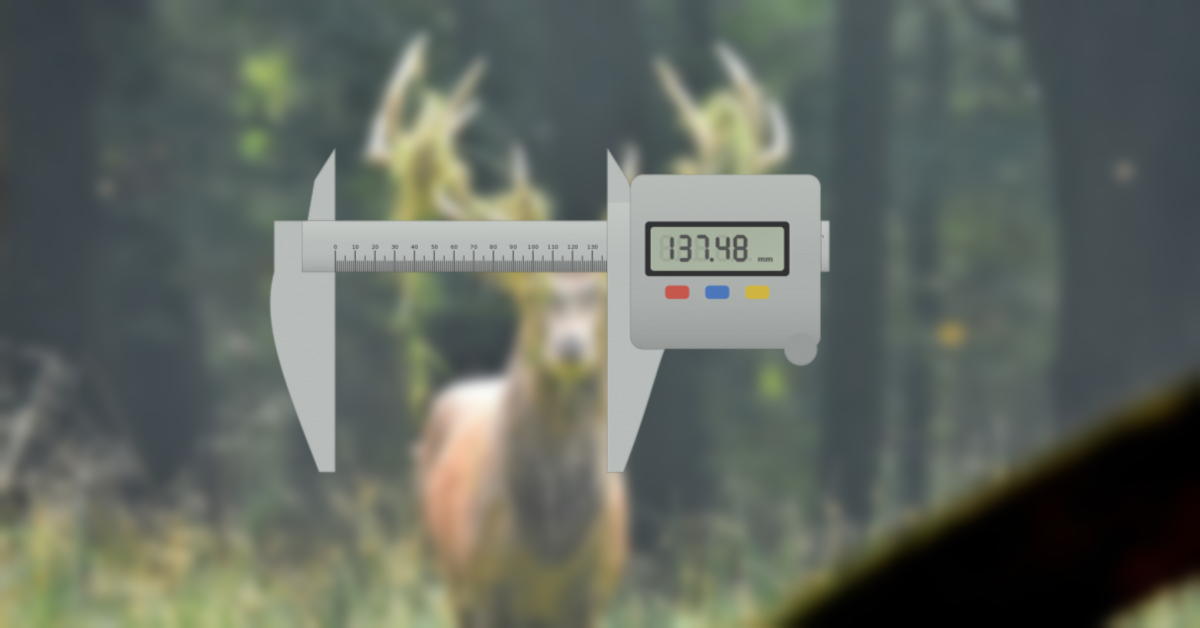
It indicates 137.48; mm
